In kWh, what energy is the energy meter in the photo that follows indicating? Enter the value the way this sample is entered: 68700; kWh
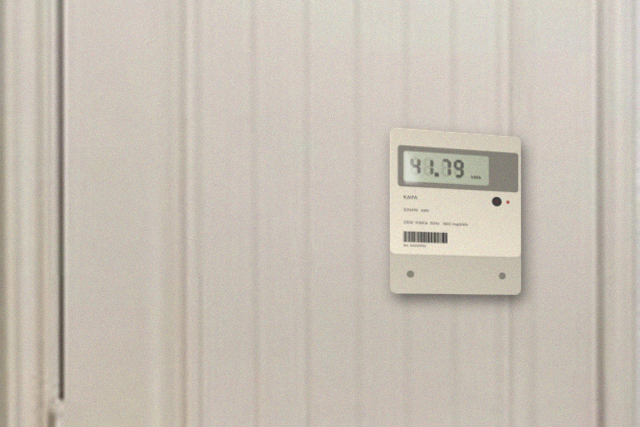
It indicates 41.79; kWh
